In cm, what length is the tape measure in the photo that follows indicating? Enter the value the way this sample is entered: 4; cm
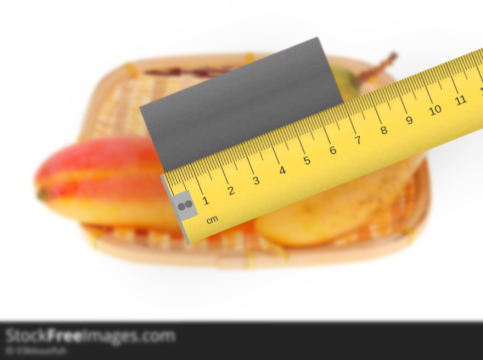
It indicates 7; cm
